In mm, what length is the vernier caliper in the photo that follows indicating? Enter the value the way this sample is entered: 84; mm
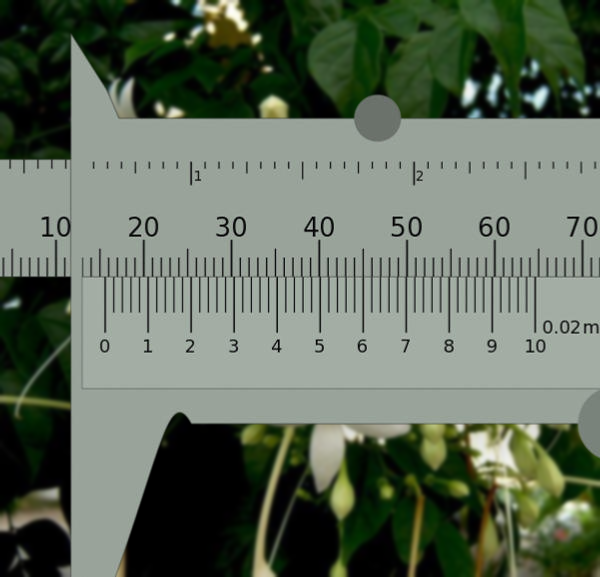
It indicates 15.6; mm
